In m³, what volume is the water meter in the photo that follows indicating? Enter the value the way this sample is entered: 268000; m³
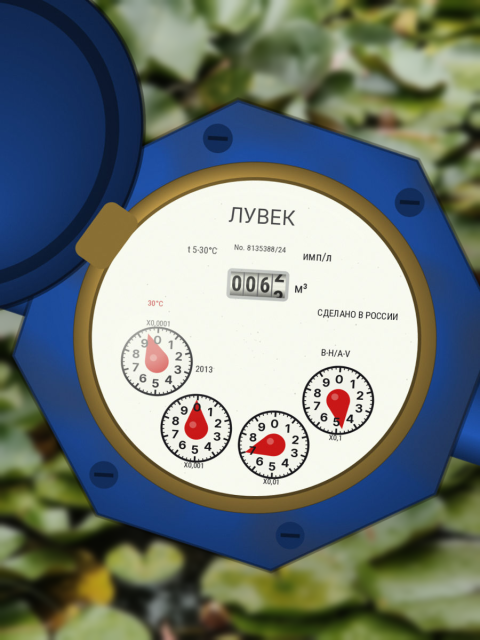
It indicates 62.4699; m³
